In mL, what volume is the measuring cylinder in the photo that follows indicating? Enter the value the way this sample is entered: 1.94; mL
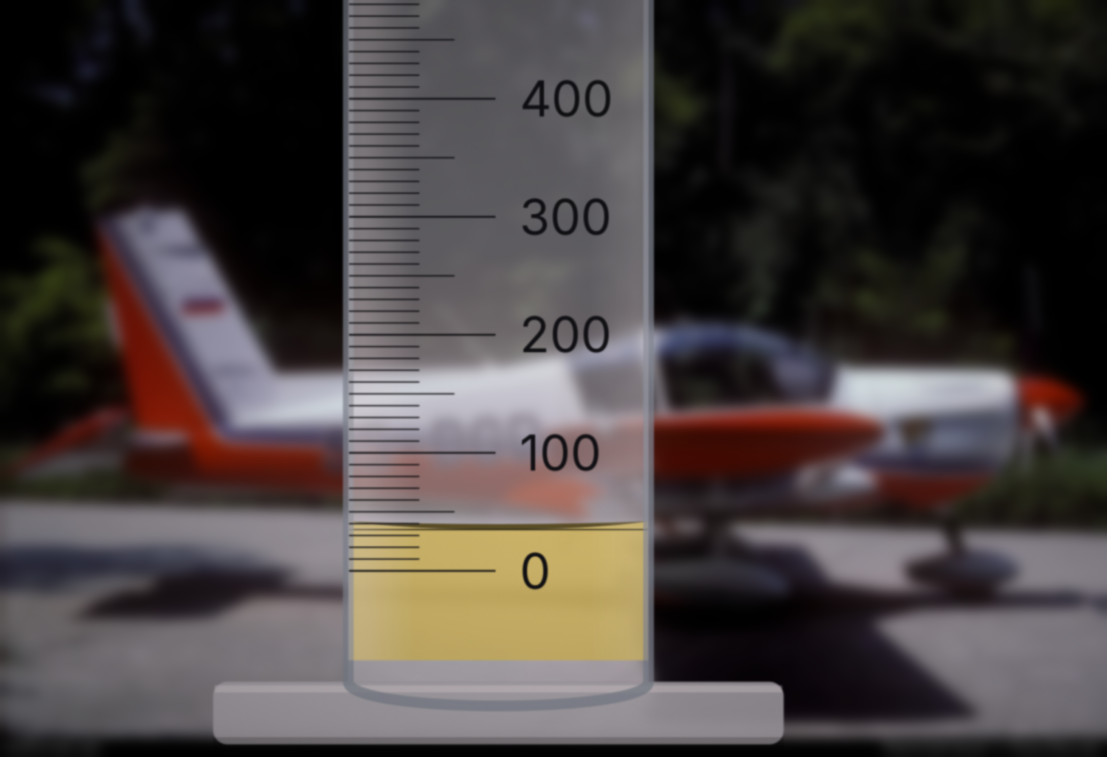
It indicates 35; mL
